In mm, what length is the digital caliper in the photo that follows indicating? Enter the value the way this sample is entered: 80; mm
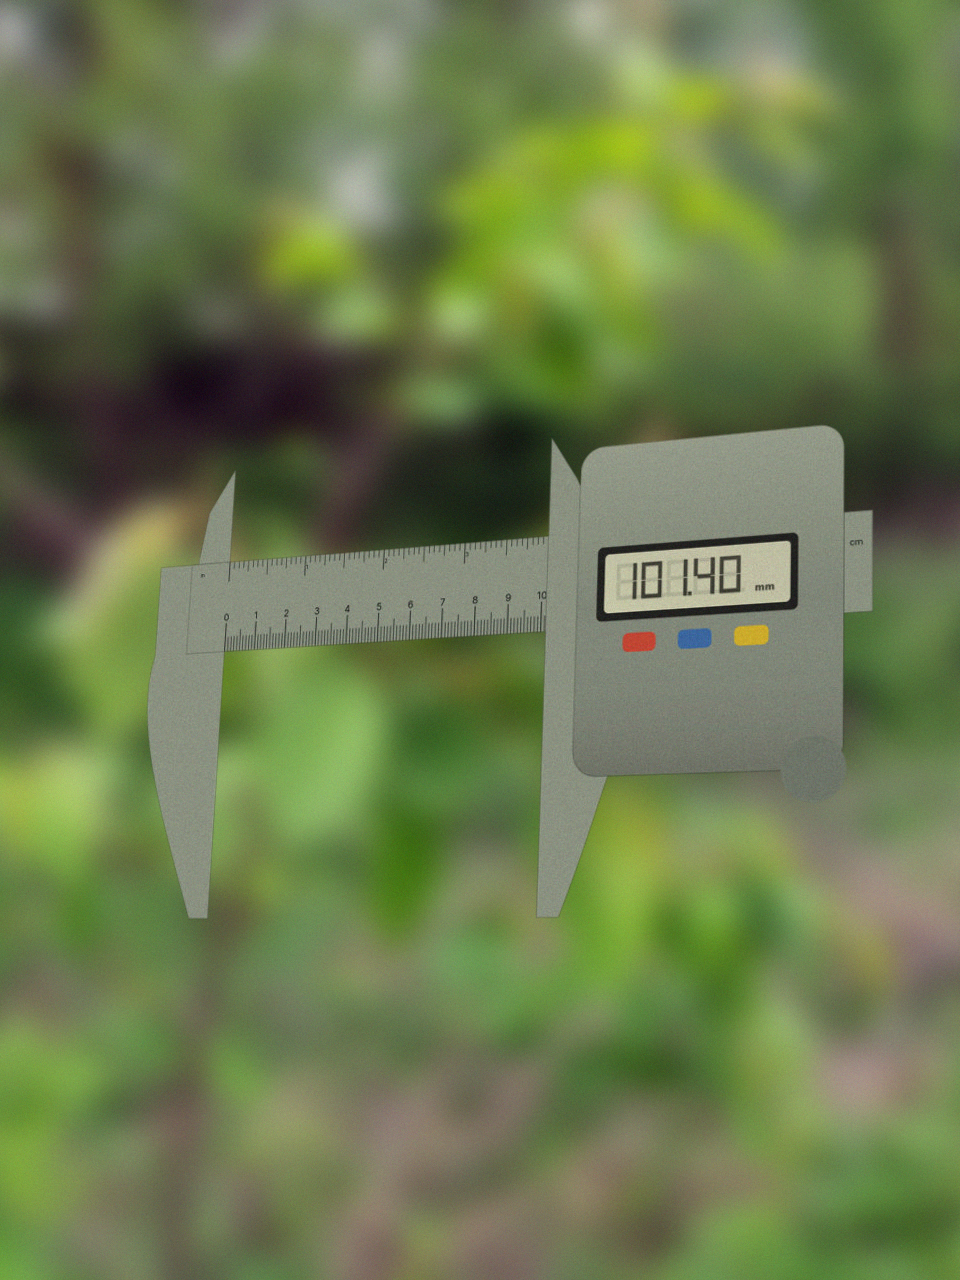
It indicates 101.40; mm
